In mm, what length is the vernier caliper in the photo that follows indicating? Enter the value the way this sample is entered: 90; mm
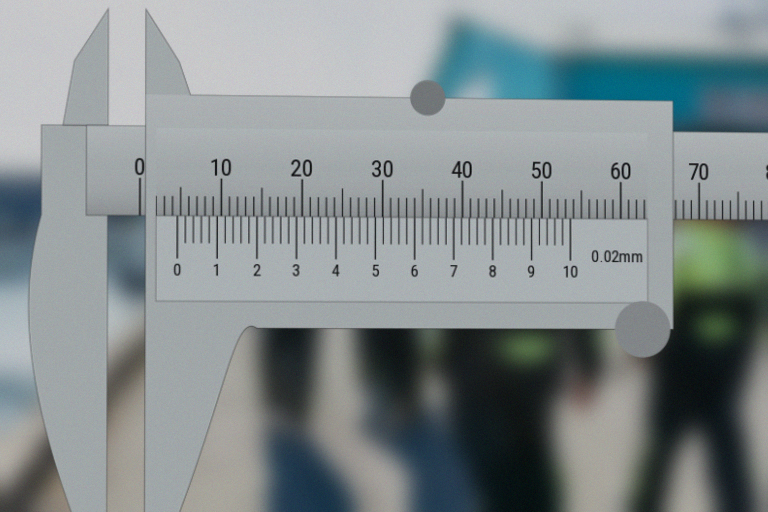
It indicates 4.6; mm
